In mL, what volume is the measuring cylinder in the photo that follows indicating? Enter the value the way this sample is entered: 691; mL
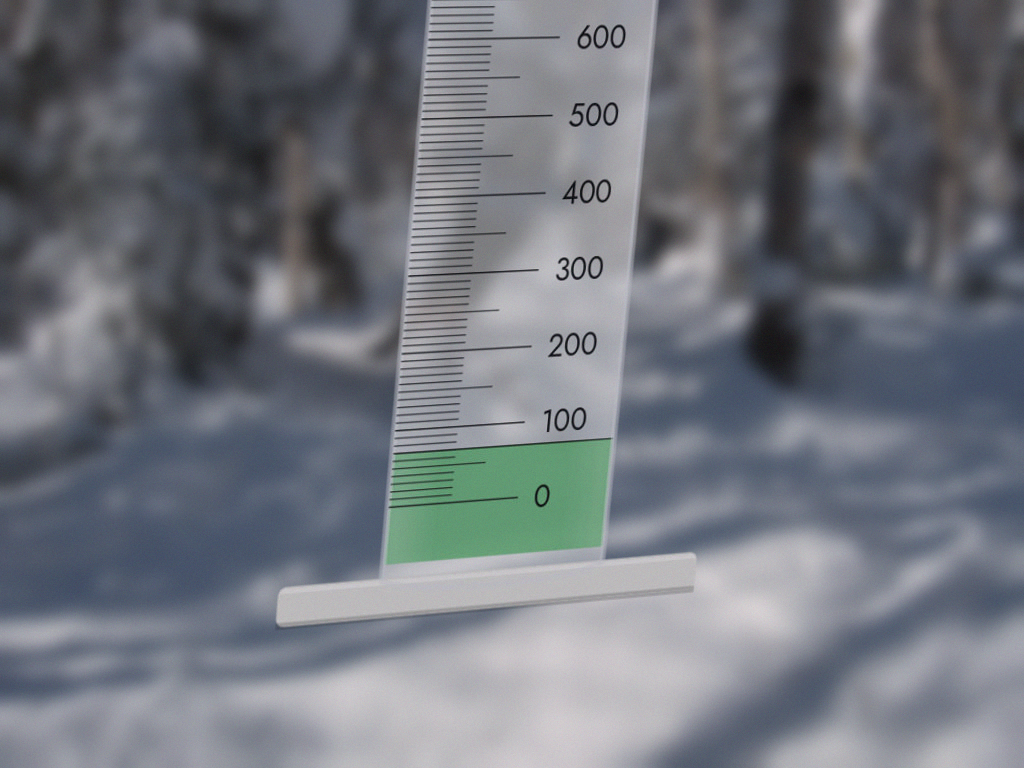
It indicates 70; mL
